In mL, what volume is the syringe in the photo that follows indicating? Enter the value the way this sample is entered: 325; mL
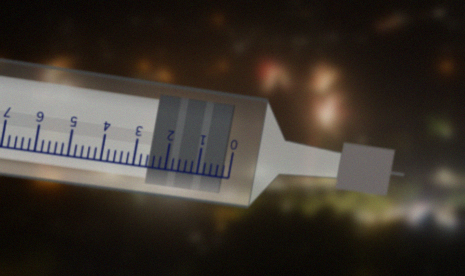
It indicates 0.2; mL
